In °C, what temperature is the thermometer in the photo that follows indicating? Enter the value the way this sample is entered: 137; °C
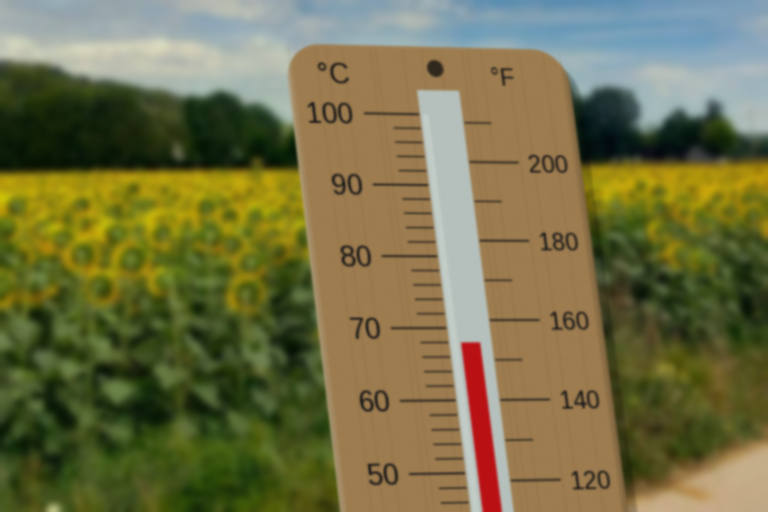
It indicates 68; °C
